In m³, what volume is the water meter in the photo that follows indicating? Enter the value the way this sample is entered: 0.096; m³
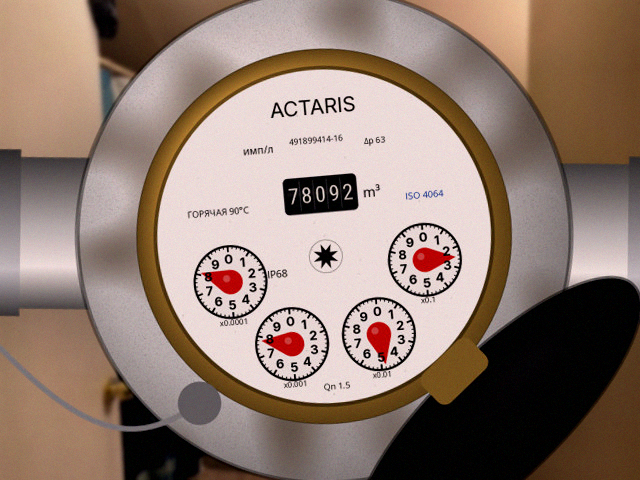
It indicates 78092.2478; m³
